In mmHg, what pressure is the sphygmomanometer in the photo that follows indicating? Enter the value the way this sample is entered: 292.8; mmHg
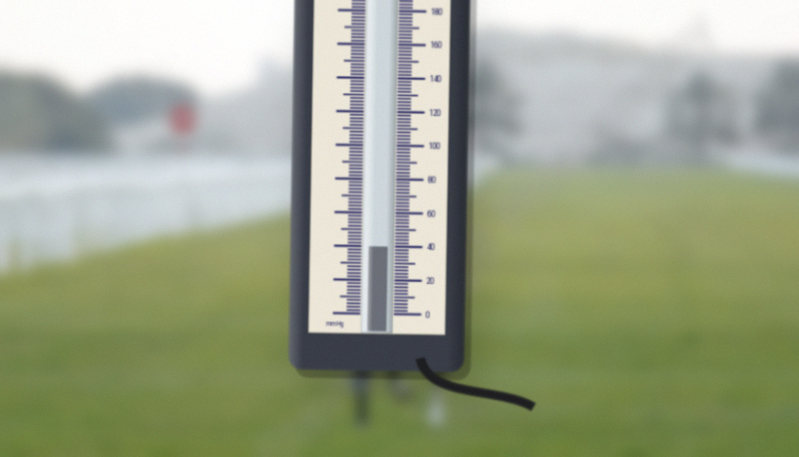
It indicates 40; mmHg
